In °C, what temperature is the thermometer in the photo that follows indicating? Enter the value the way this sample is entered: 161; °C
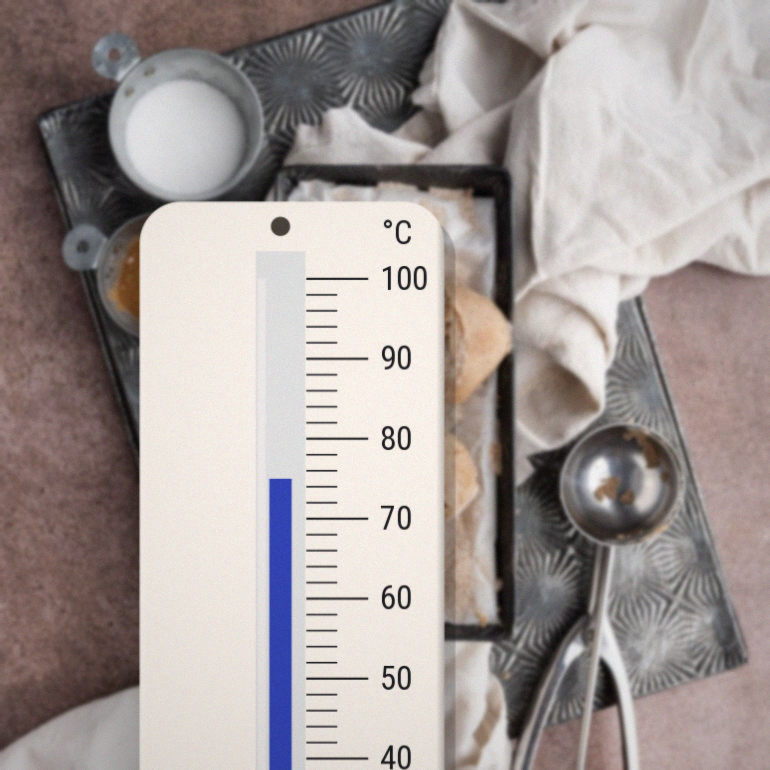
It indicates 75; °C
